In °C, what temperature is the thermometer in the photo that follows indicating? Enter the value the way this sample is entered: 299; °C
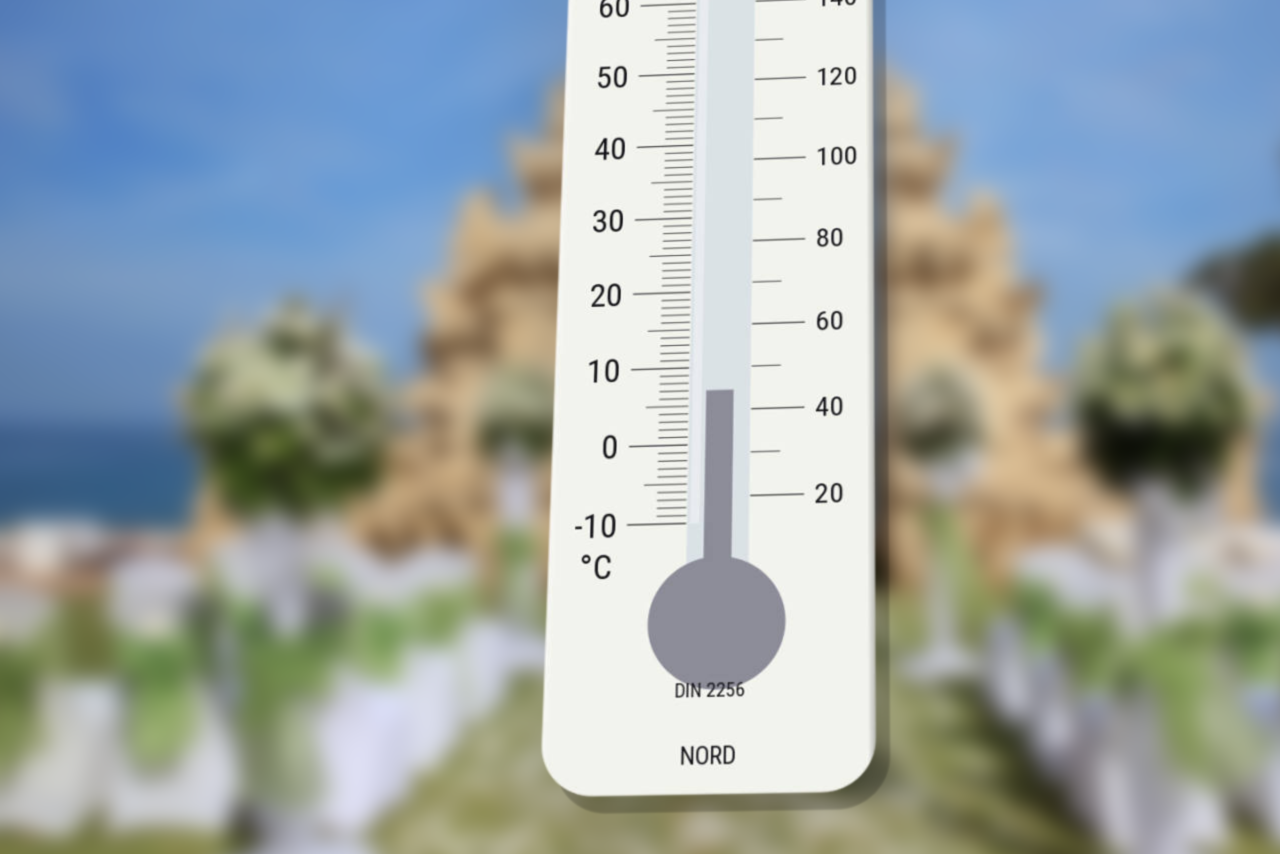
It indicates 7; °C
